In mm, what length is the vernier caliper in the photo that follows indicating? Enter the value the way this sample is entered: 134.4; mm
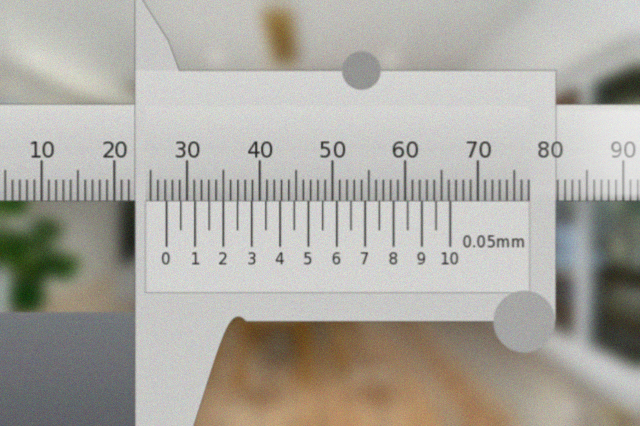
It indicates 27.2; mm
